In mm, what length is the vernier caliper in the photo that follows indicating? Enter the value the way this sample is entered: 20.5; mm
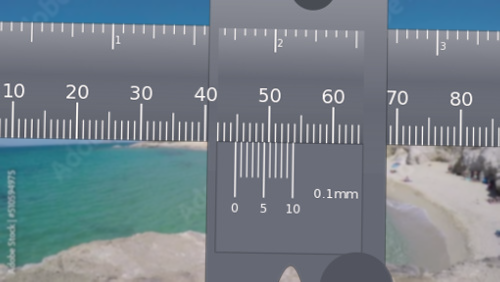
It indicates 44.8; mm
